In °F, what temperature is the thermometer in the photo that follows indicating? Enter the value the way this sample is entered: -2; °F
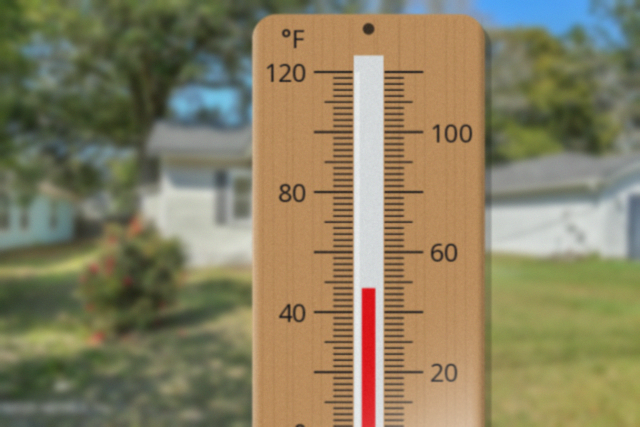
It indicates 48; °F
